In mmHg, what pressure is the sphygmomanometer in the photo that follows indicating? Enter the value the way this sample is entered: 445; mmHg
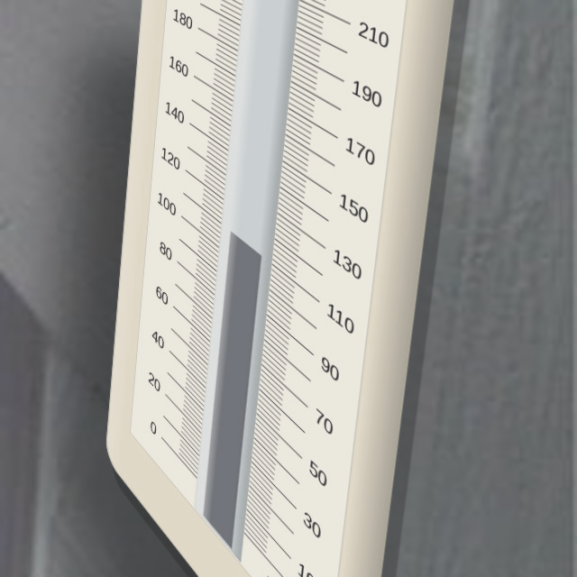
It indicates 110; mmHg
